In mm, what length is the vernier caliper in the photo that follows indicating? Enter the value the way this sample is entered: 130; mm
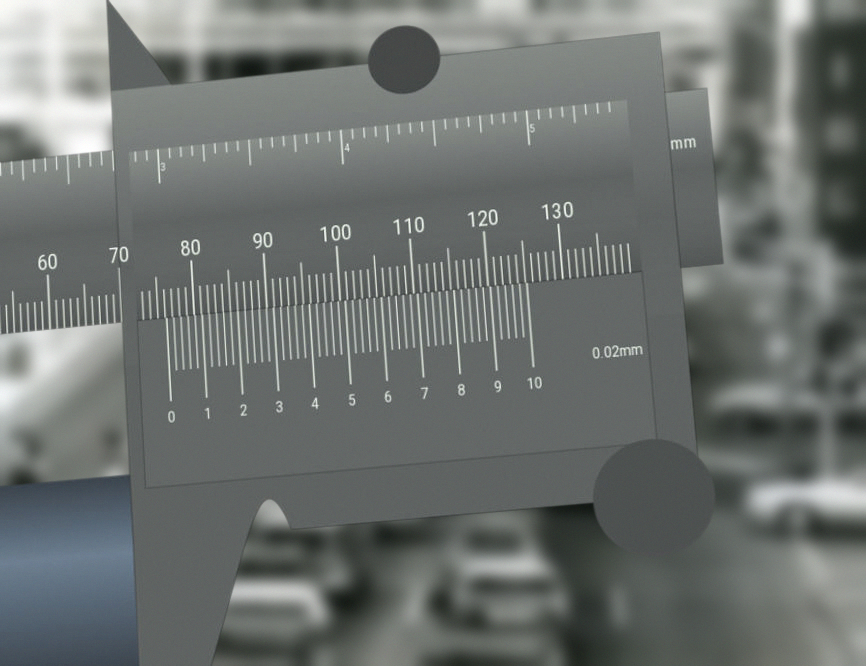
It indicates 76.2; mm
